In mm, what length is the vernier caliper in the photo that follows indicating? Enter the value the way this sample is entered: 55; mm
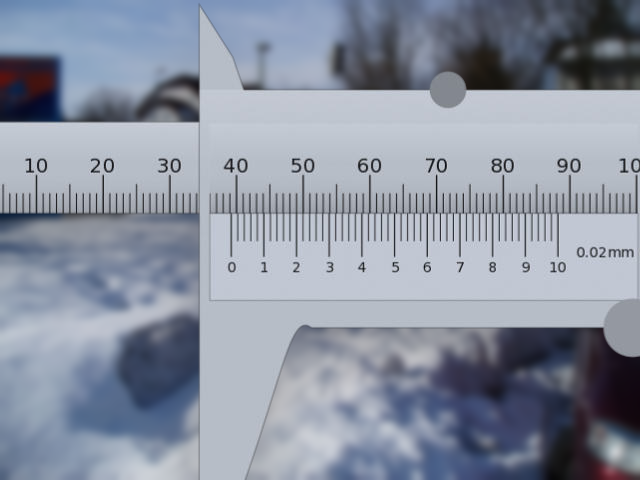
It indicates 39.2; mm
